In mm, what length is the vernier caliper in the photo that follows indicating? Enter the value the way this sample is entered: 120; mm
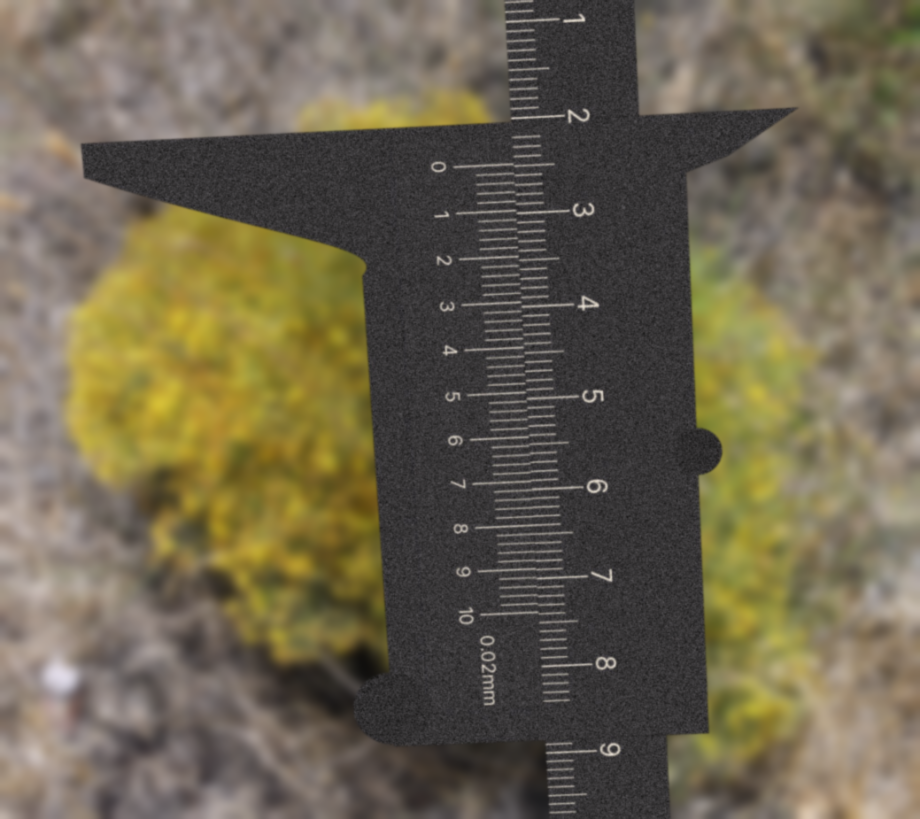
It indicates 24.8; mm
